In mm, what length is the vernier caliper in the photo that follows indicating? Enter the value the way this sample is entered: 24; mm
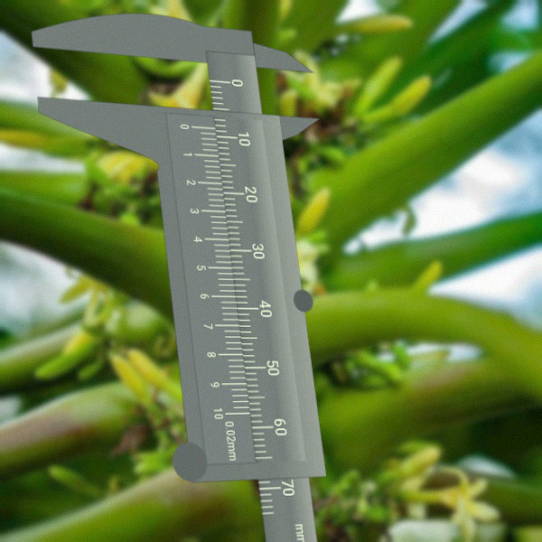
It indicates 8.6; mm
